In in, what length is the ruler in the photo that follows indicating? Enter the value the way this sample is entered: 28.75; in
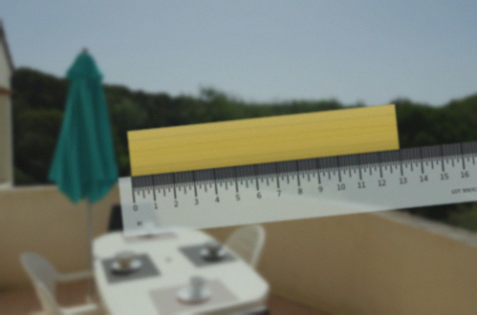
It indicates 13; in
